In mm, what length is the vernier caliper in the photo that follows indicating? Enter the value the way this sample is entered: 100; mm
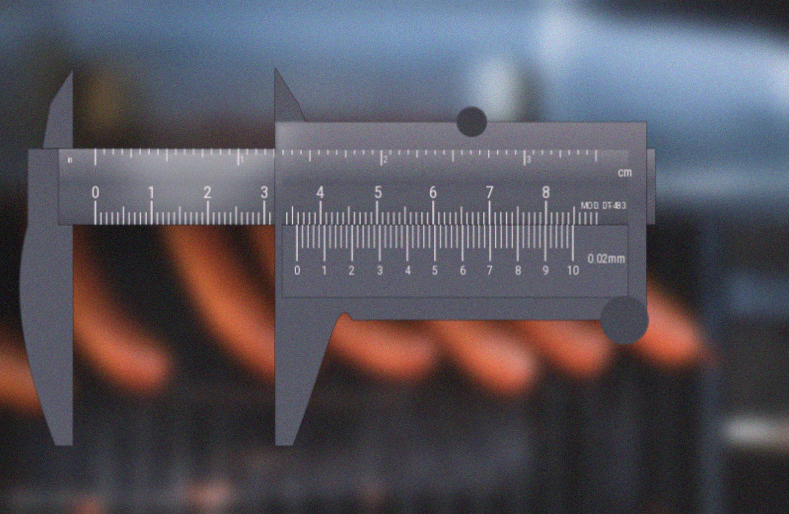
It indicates 35.8; mm
